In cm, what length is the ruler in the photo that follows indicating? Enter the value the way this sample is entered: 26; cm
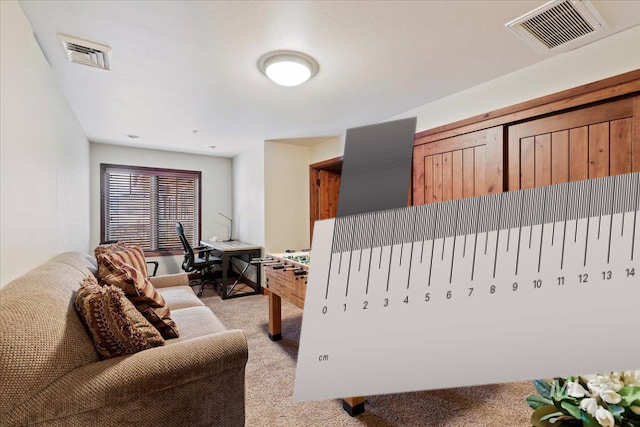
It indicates 3.5; cm
